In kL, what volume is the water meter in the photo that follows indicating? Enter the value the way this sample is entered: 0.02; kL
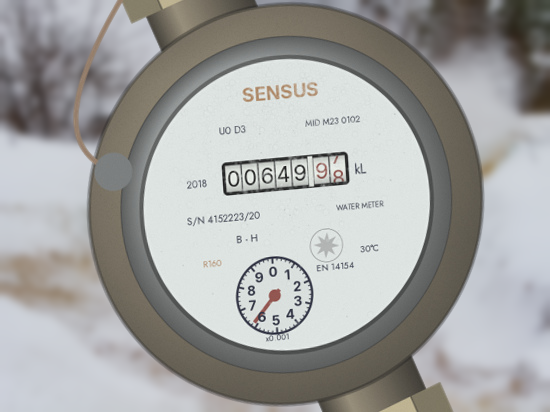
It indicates 649.976; kL
